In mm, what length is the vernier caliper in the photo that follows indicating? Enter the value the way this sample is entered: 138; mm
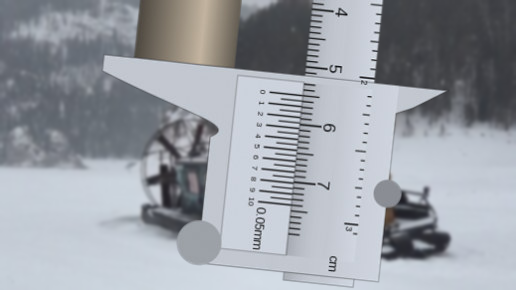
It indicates 55.0; mm
